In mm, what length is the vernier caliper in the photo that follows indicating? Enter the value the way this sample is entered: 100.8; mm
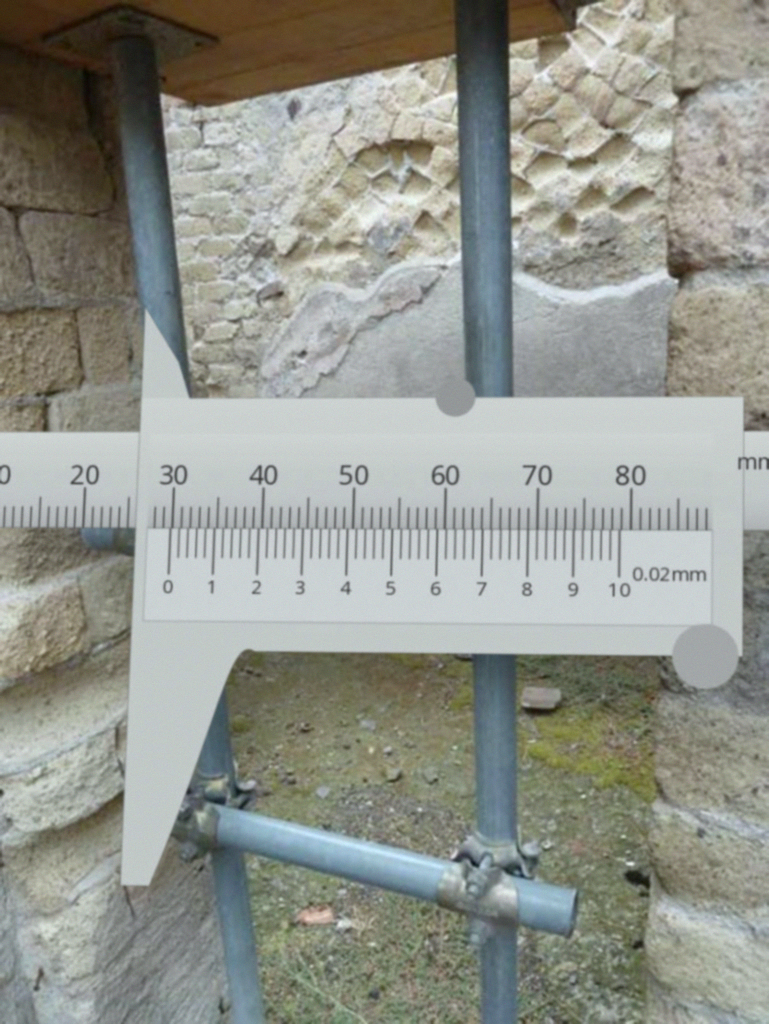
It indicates 29.8; mm
